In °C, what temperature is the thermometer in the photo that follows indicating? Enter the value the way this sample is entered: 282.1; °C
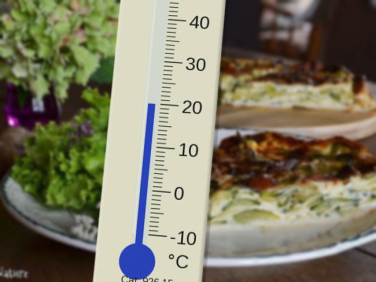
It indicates 20; °C
